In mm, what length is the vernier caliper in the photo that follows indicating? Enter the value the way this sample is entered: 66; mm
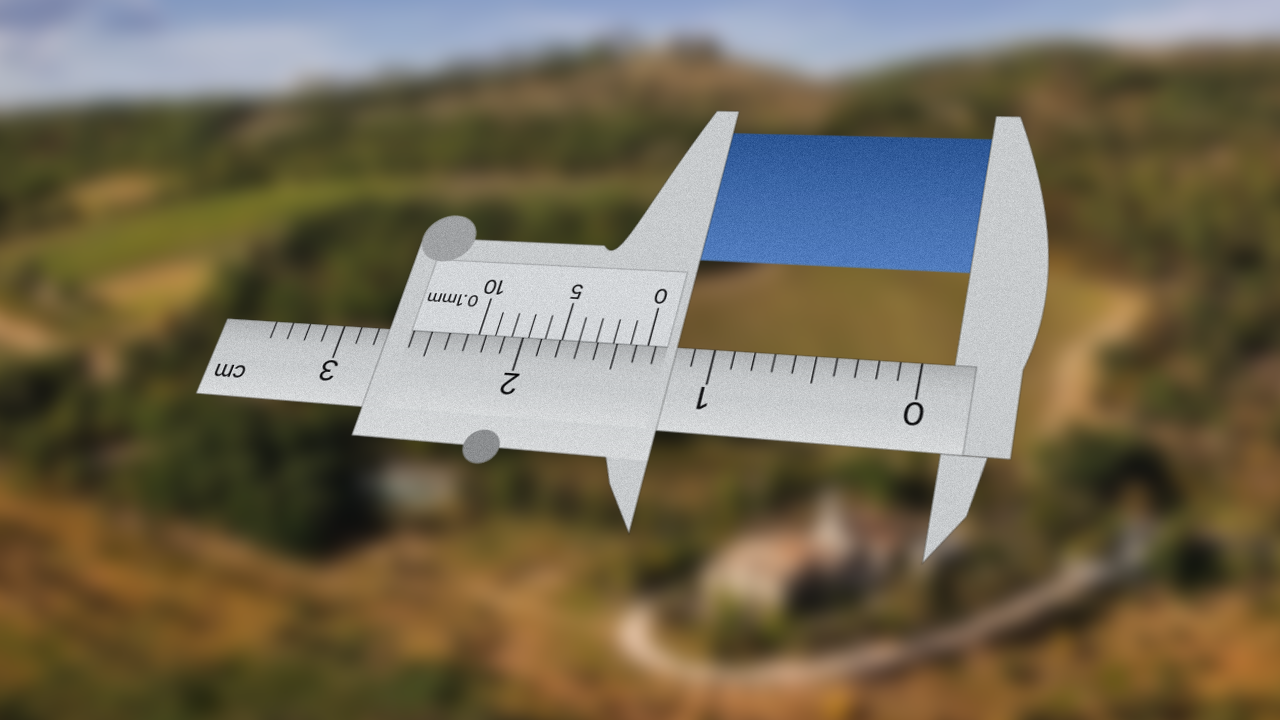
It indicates 13.4; mm
